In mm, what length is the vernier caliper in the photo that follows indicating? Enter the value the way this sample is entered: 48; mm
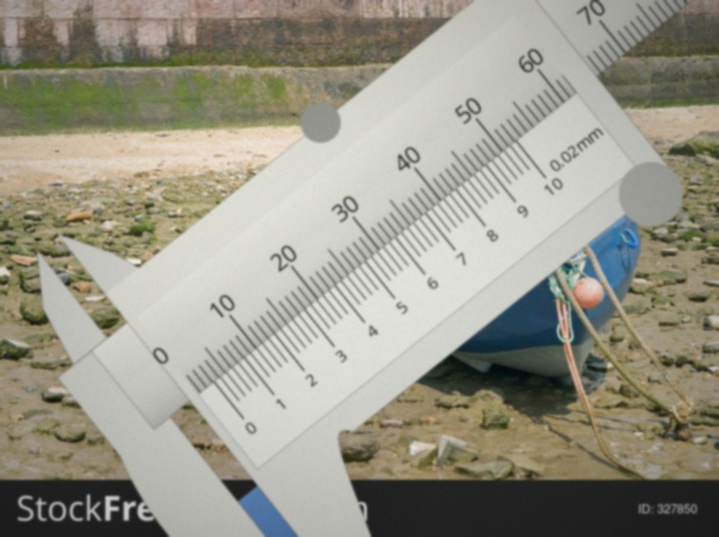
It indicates 3.2; mm
